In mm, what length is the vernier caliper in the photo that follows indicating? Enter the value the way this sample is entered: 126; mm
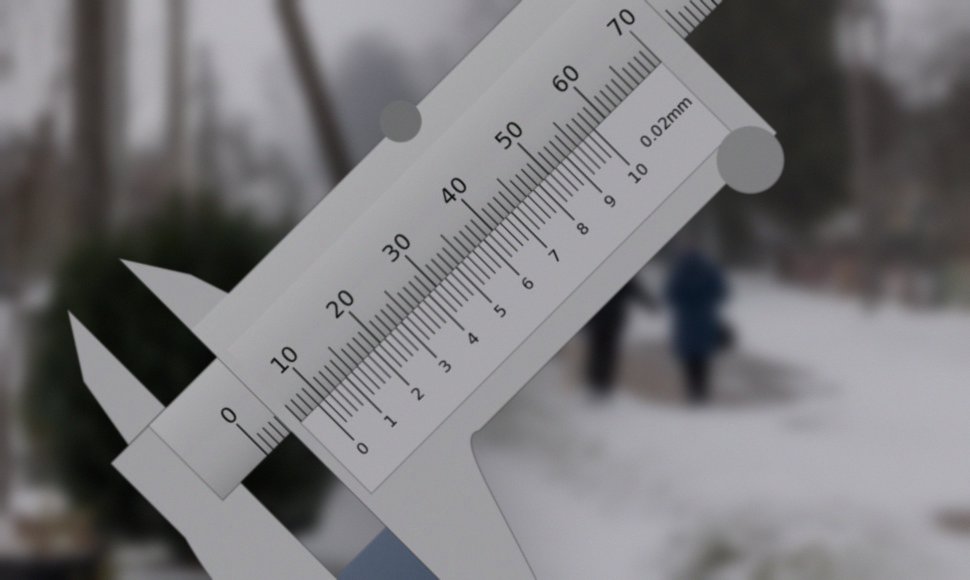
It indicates 9.0; mm
